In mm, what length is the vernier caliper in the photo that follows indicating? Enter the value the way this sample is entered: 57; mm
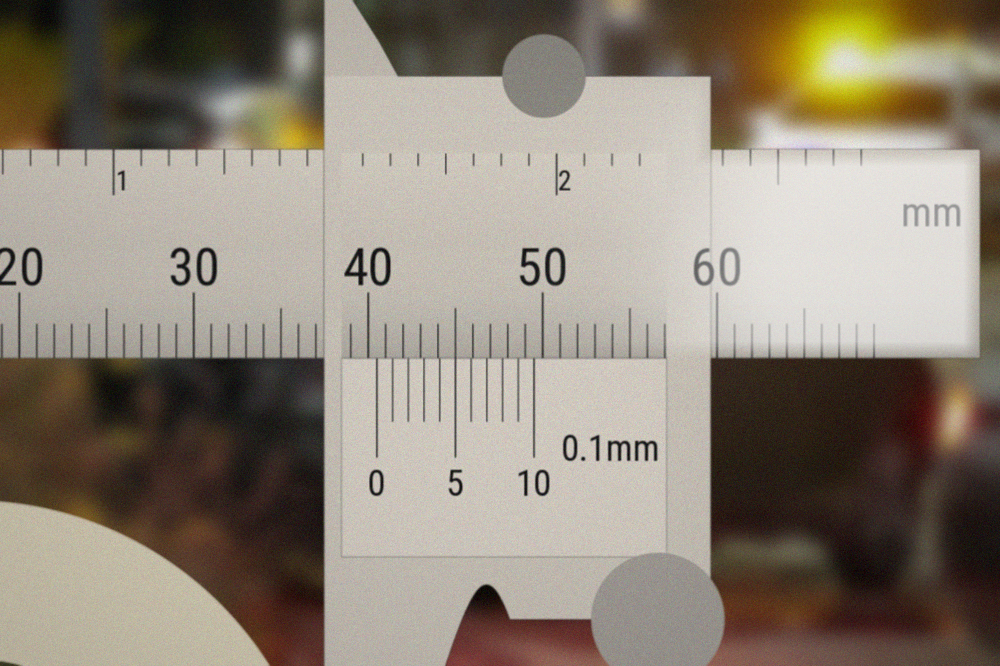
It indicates 40.5; mm
